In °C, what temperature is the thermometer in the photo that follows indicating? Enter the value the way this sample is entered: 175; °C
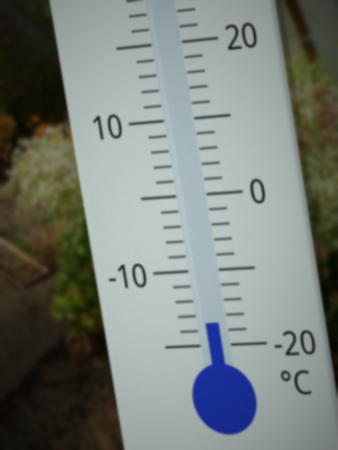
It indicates -17; °C
